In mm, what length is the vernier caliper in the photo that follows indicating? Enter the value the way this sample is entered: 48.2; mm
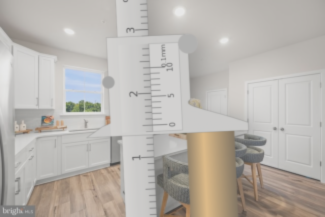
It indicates 15.0; mm
